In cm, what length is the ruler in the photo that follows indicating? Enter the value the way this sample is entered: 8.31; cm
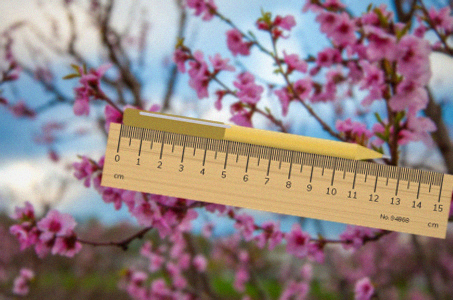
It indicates 12.5; cm
